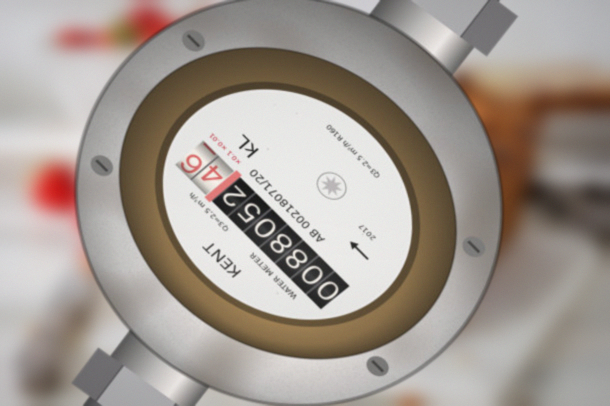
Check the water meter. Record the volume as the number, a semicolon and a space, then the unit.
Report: 88052.46; kL
